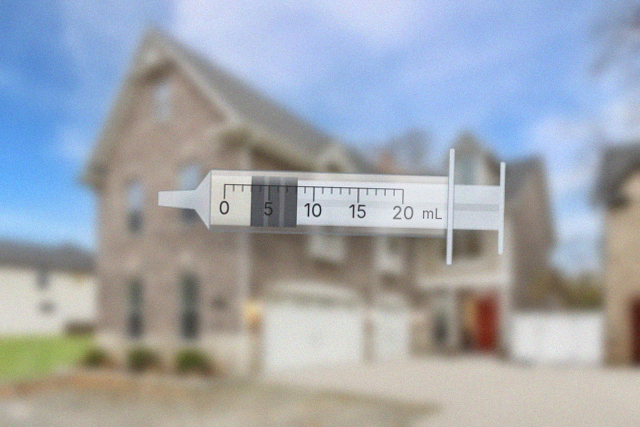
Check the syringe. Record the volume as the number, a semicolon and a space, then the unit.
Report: 3; mL
